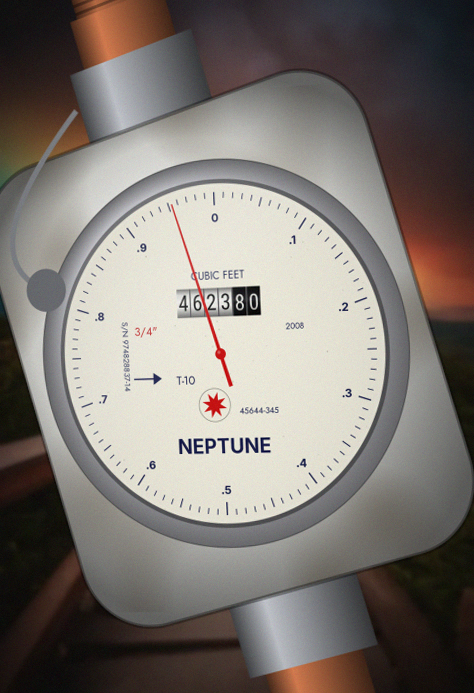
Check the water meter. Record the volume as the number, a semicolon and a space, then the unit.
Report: 462379.95; ft³
